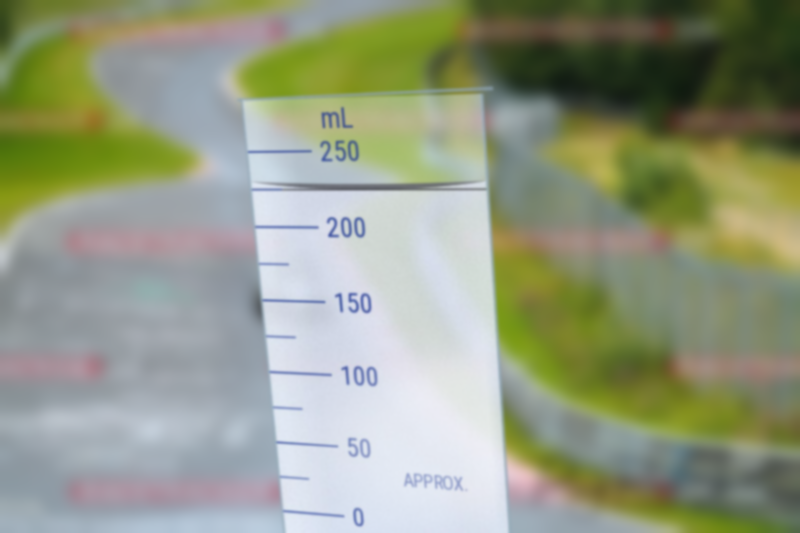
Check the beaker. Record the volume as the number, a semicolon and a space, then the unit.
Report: 225; mL
